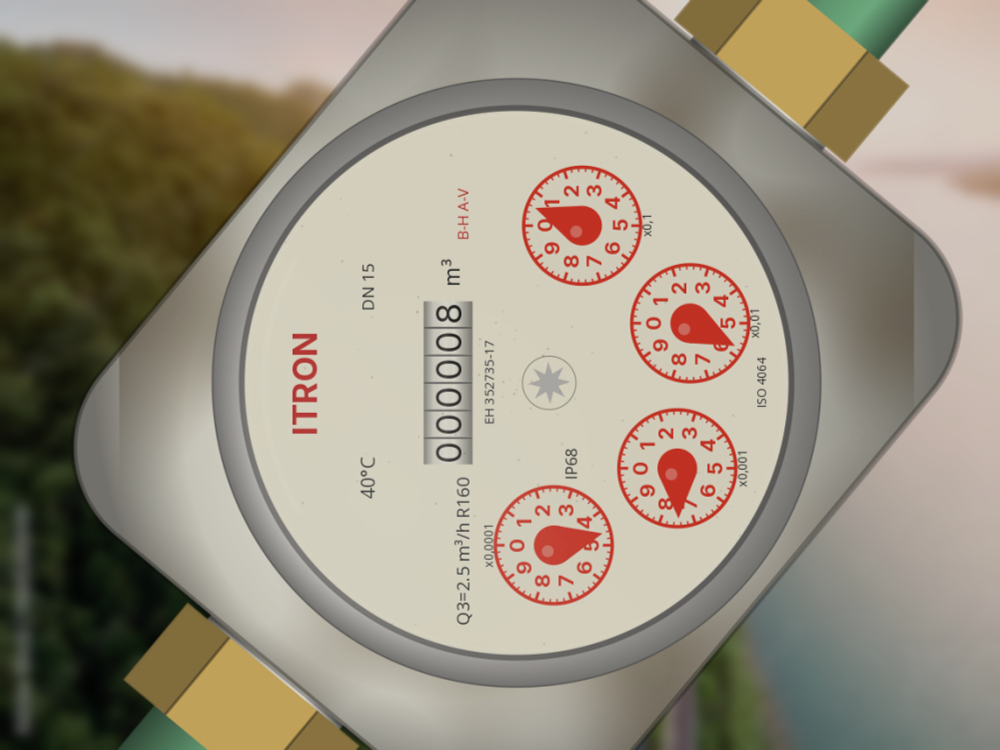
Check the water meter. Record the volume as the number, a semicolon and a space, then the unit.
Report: 8.0574; m³
